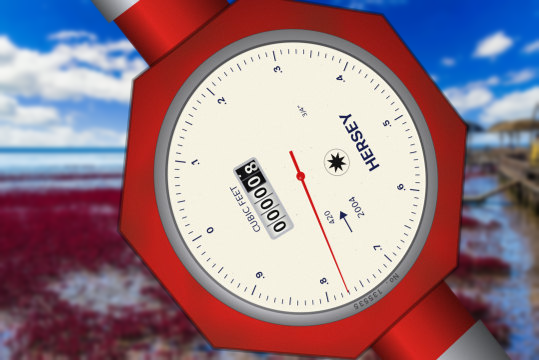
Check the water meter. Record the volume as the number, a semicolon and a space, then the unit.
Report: 7.77; ft³
